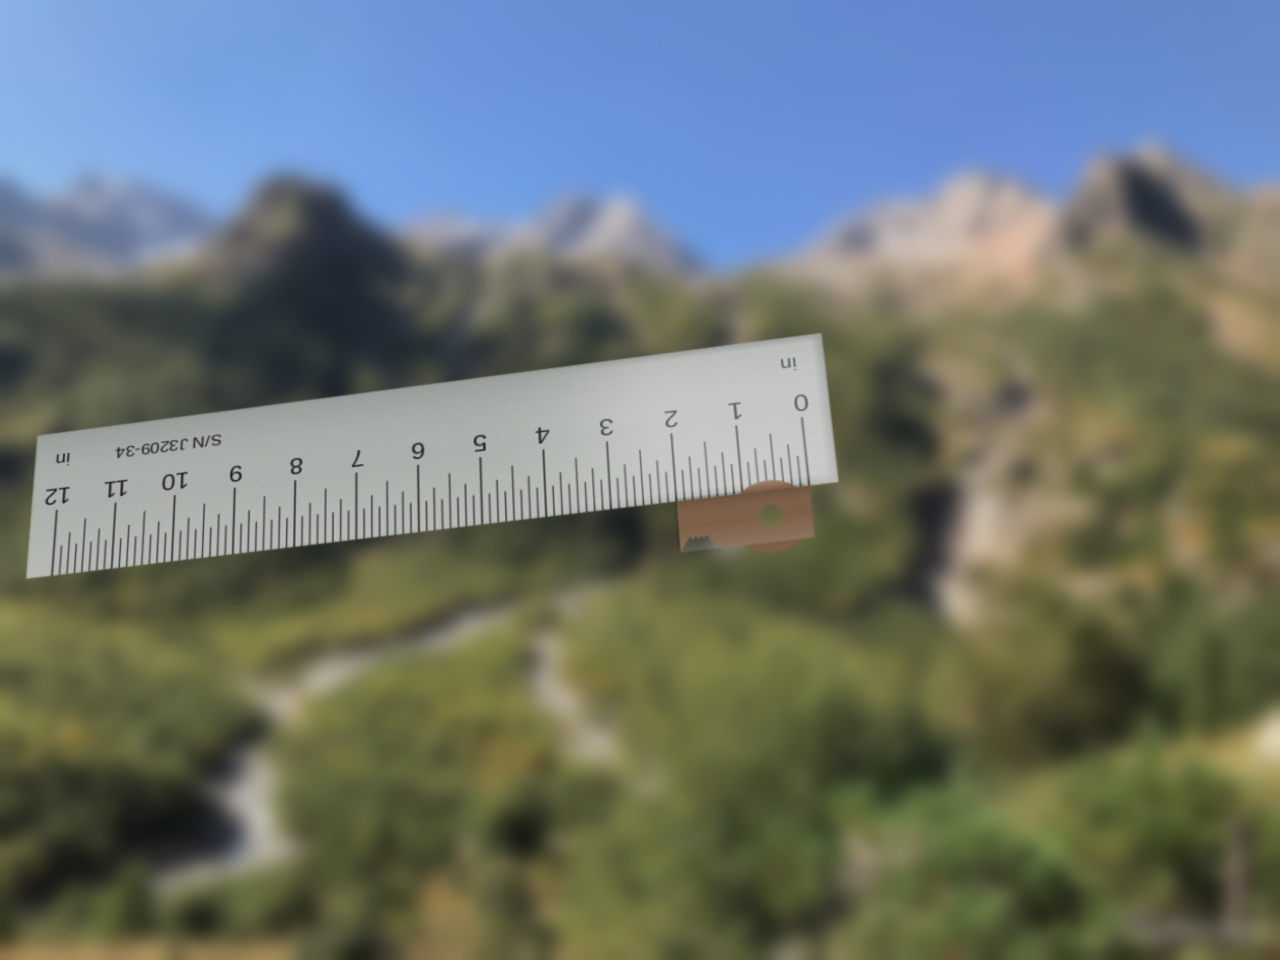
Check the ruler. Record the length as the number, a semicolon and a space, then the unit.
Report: 2; in
